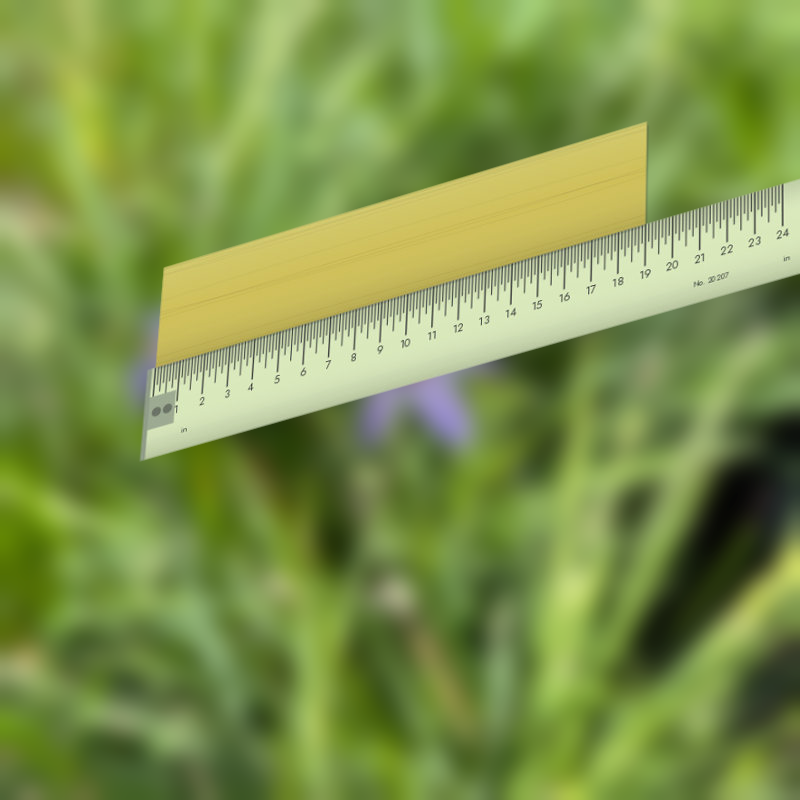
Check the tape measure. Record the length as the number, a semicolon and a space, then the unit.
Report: 19; in
